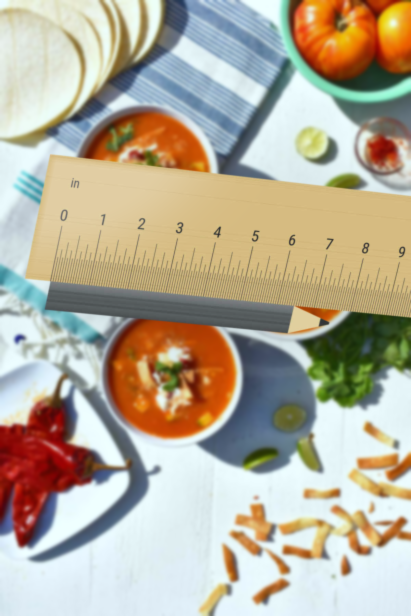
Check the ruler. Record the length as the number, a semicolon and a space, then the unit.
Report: 7.5; in
